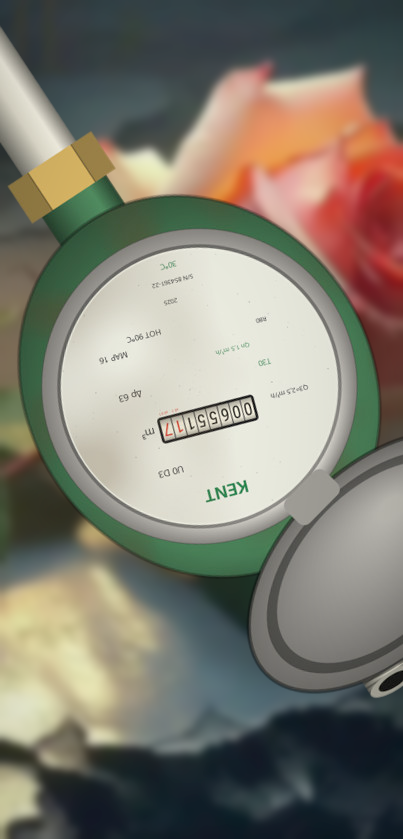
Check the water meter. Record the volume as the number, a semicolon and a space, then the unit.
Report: 6551.17; m³
